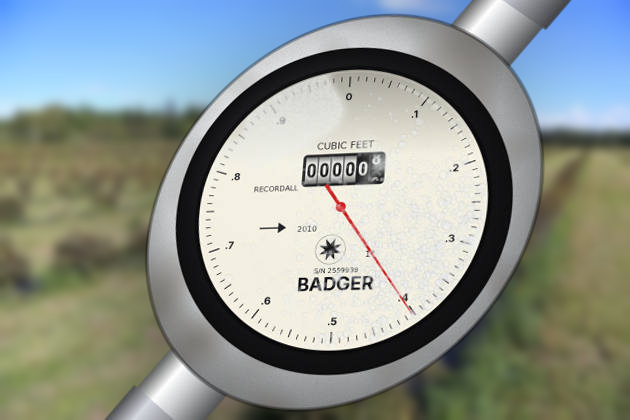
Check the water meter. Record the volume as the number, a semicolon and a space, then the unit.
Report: 8.40; ft³
